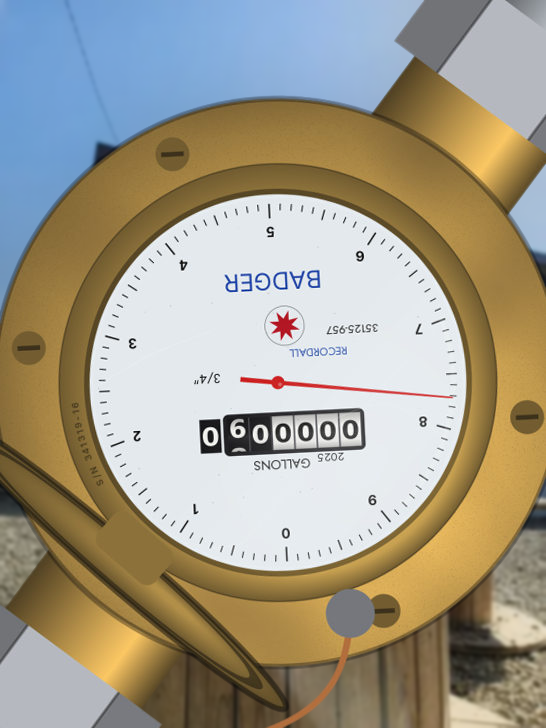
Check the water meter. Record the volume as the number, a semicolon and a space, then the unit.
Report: 87.7; gal
